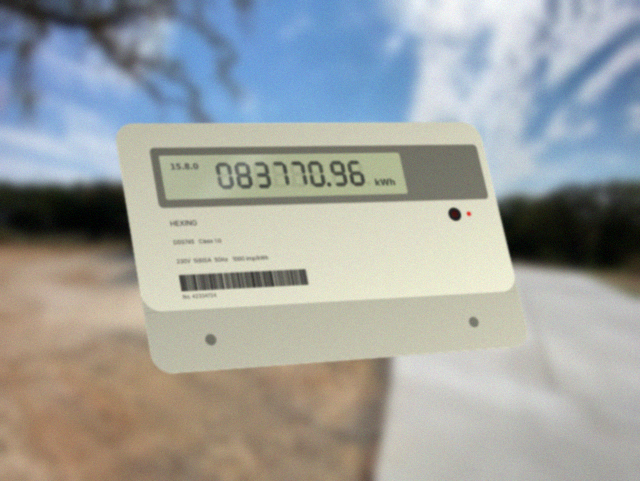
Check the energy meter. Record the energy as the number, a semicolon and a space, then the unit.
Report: 83770.96; kWh
